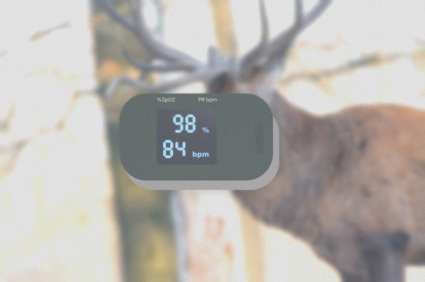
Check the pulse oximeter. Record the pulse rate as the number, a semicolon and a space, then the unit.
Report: 84; bpm
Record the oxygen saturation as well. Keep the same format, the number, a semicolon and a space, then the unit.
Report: 98; %
